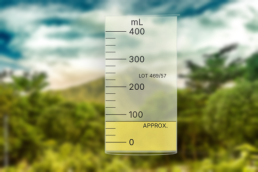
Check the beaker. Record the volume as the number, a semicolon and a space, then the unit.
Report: 75; mL
